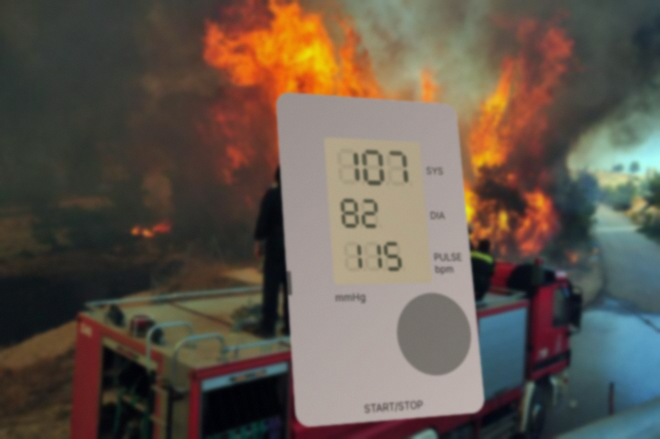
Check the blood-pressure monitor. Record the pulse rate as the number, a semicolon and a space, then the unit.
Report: 115; bpm
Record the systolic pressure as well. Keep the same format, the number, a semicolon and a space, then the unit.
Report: 107; mmHg
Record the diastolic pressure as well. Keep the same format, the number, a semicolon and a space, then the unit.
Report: 82; mmHg
